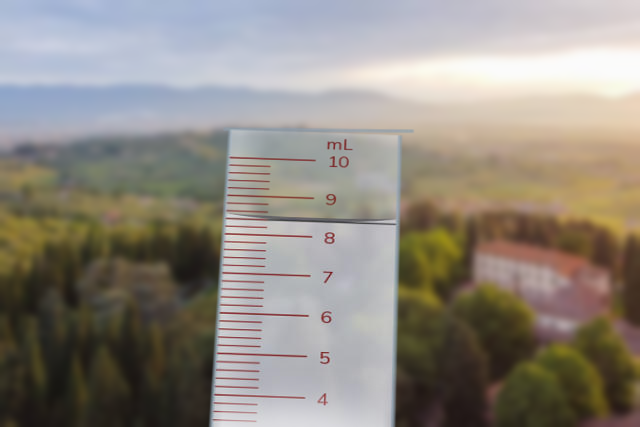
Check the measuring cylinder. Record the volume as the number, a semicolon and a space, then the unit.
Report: 8.4; mL
